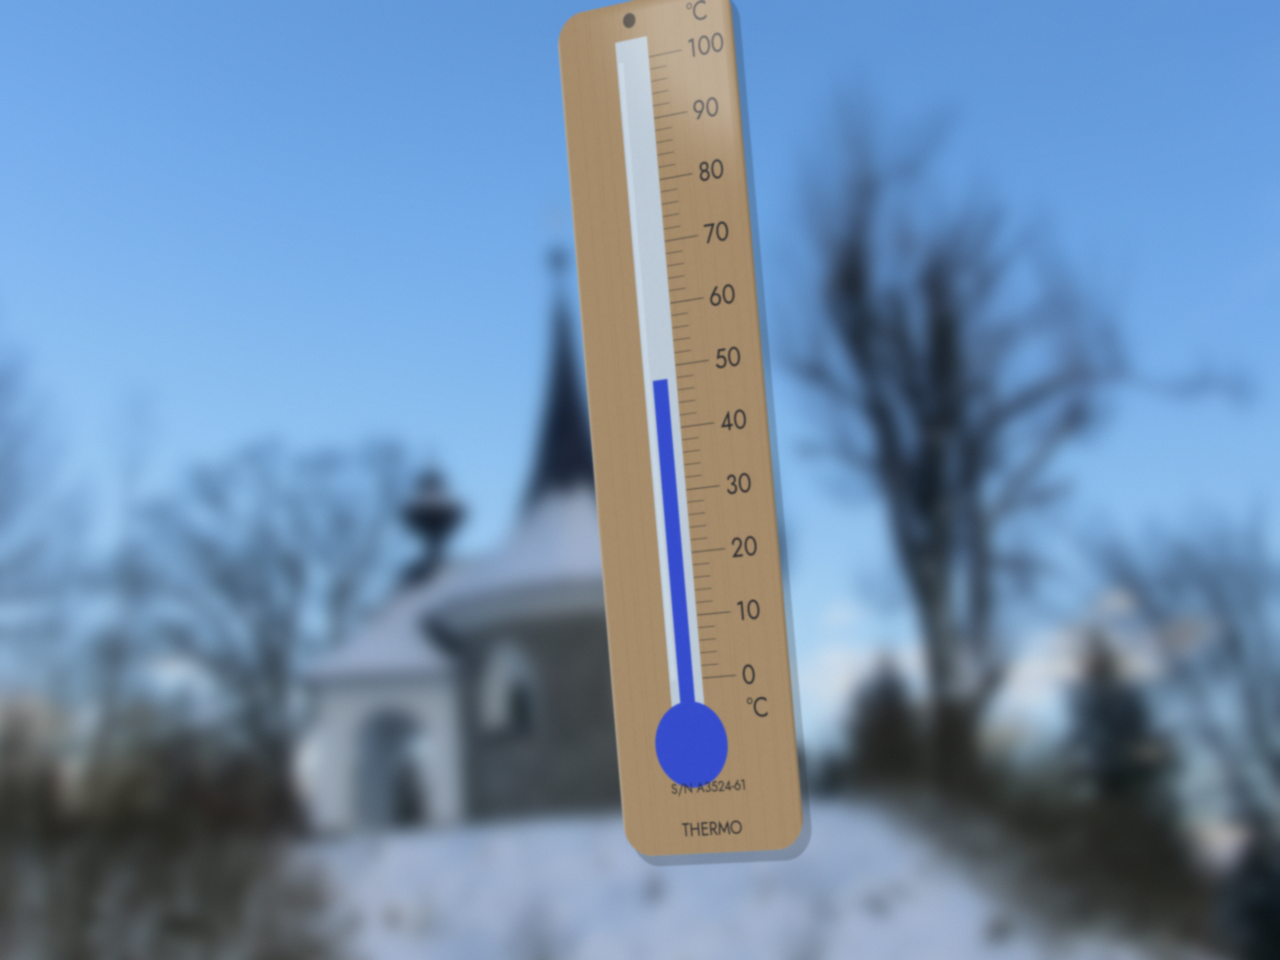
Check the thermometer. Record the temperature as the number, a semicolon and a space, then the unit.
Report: 48; °C
